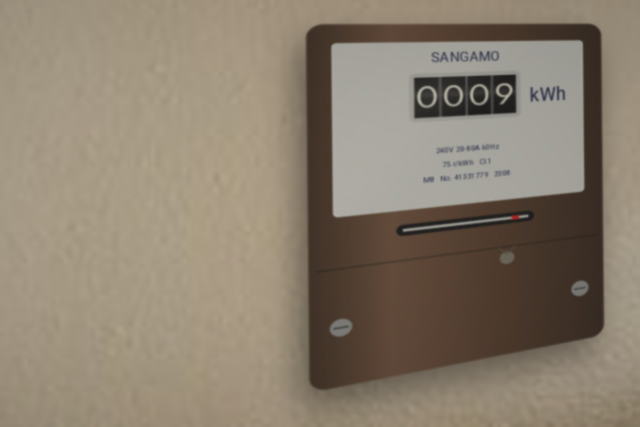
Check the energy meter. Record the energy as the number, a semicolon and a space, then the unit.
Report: 9; kWh
